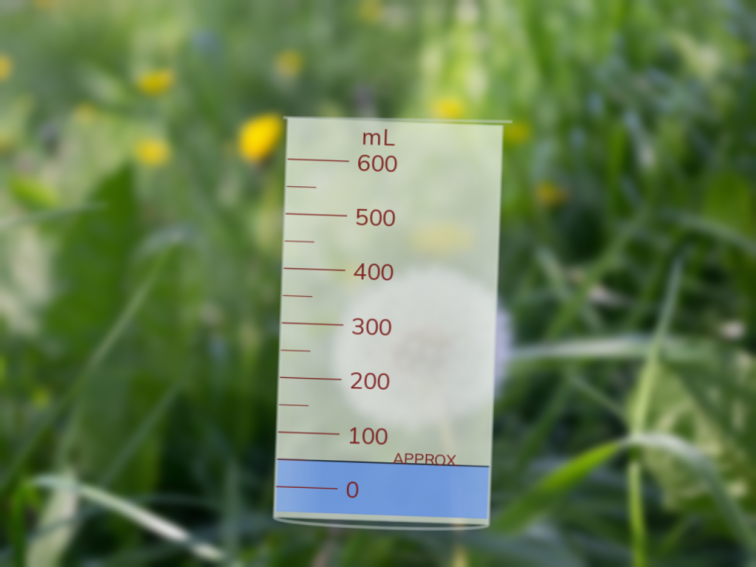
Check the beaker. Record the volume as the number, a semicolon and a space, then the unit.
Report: 50; mL
